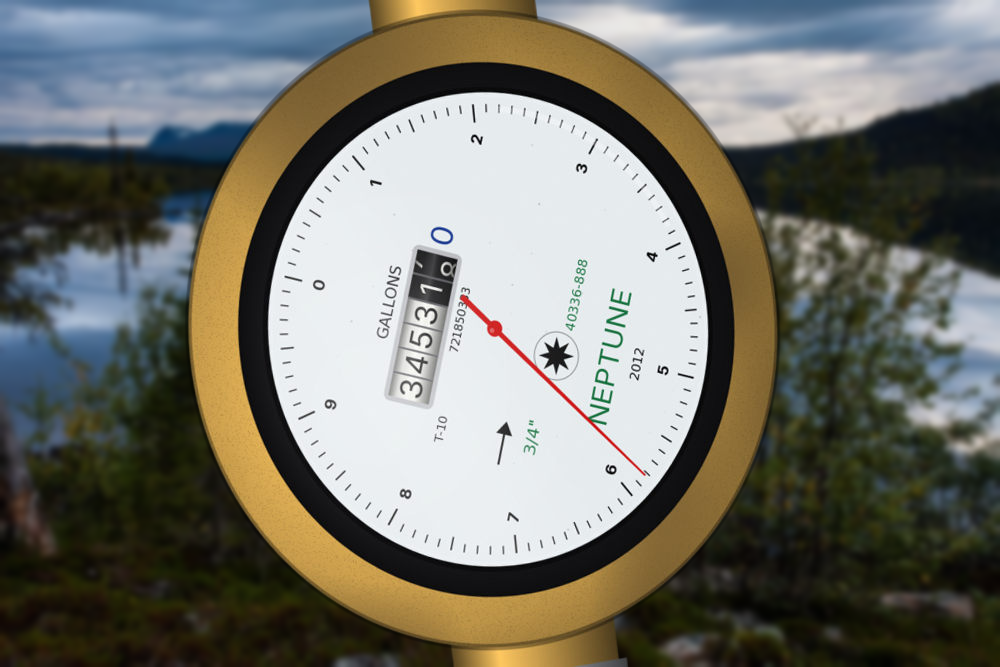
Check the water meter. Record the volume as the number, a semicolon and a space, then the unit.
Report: 3453175.8; gal
